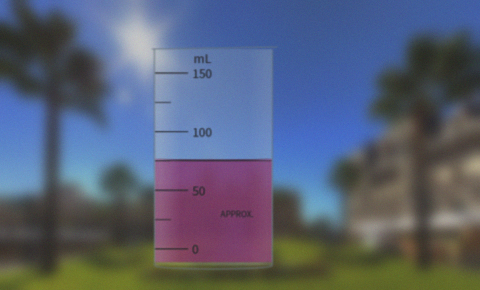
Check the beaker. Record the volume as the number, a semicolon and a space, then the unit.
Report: 75; mL
